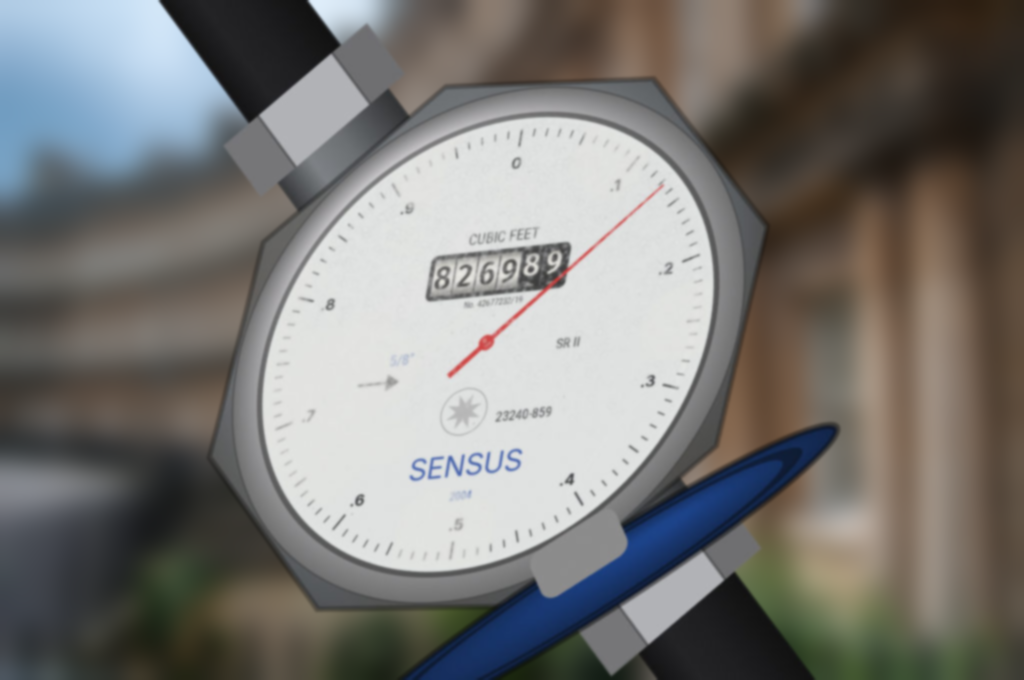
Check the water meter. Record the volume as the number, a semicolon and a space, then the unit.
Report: 826989.13; ft³
